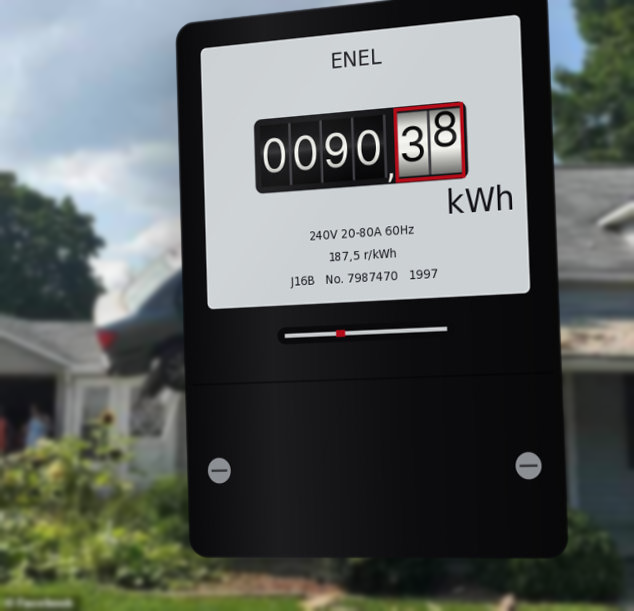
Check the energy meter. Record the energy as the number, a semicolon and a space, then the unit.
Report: 90.38; kWh
